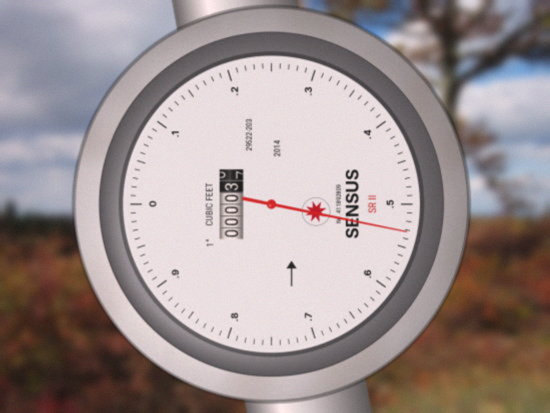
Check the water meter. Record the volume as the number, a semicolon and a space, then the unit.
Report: 36.53; ft³
